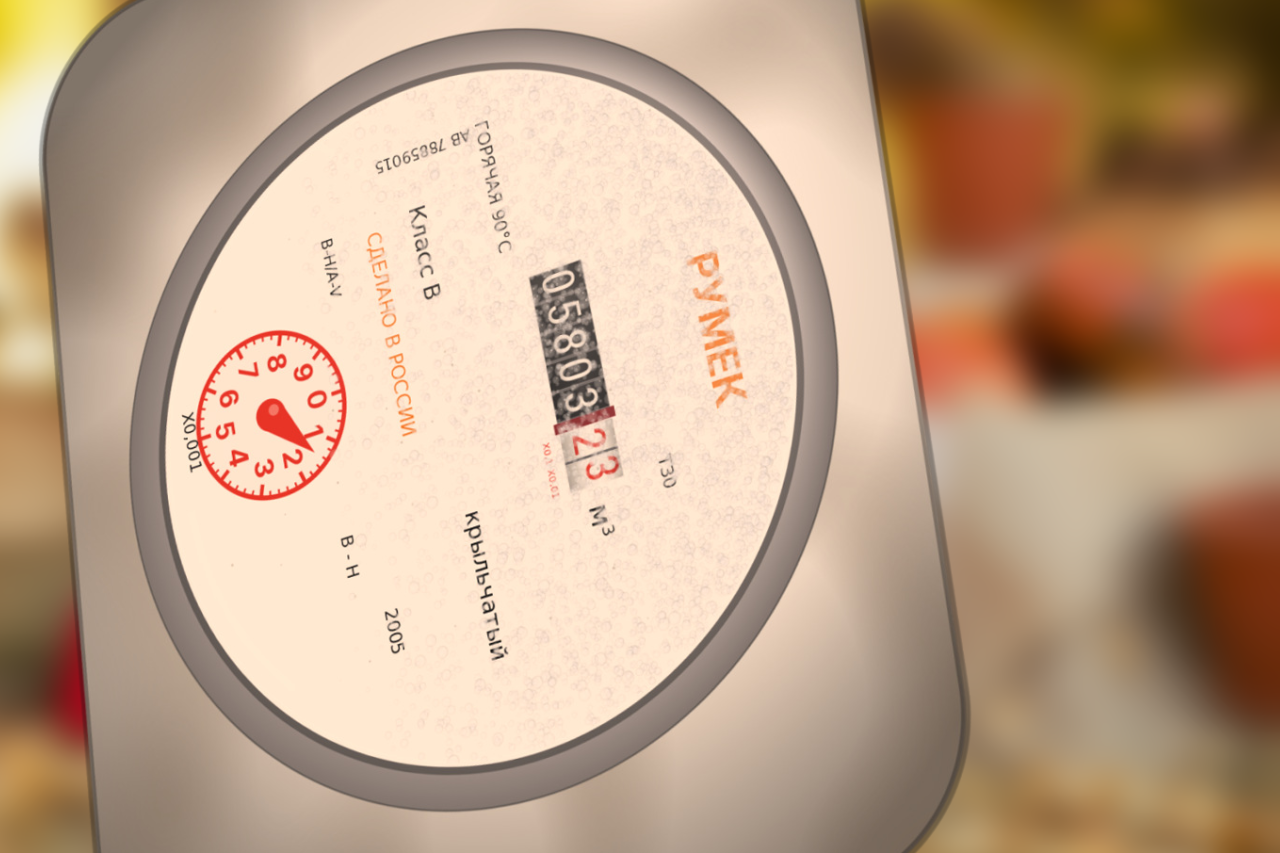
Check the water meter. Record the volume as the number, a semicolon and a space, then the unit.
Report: 5803.231; m³
